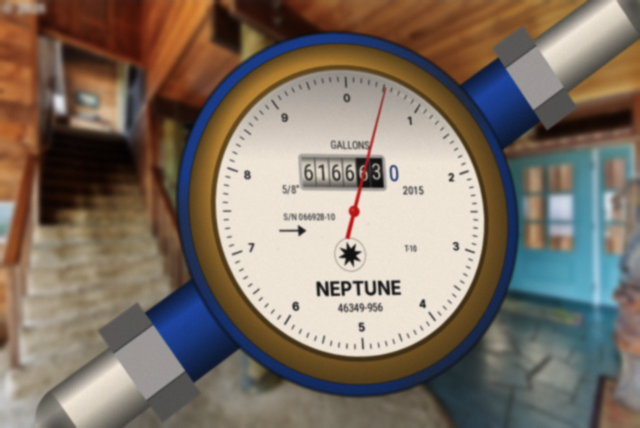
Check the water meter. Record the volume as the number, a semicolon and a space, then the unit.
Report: 6166630.5; gal
